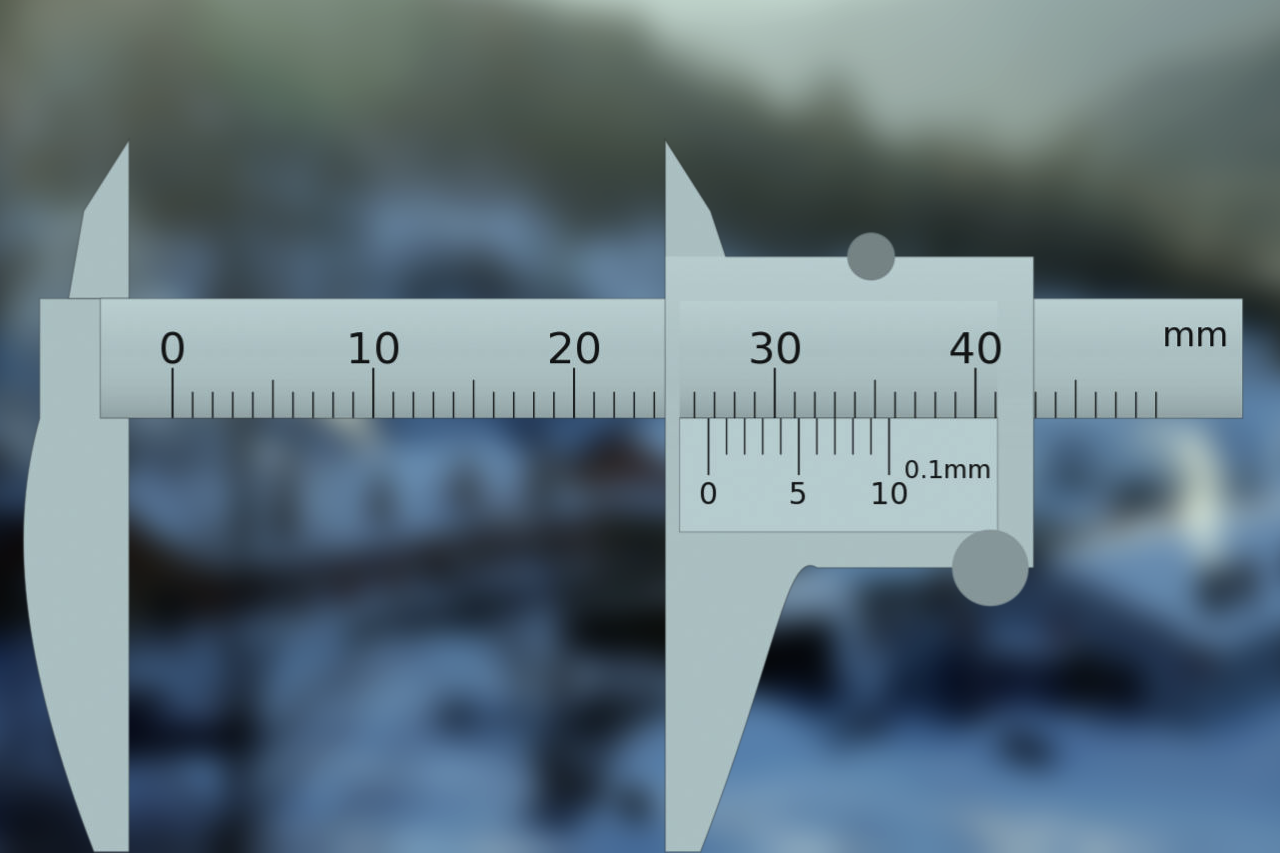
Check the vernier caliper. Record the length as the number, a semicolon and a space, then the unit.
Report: 26.7; mm
